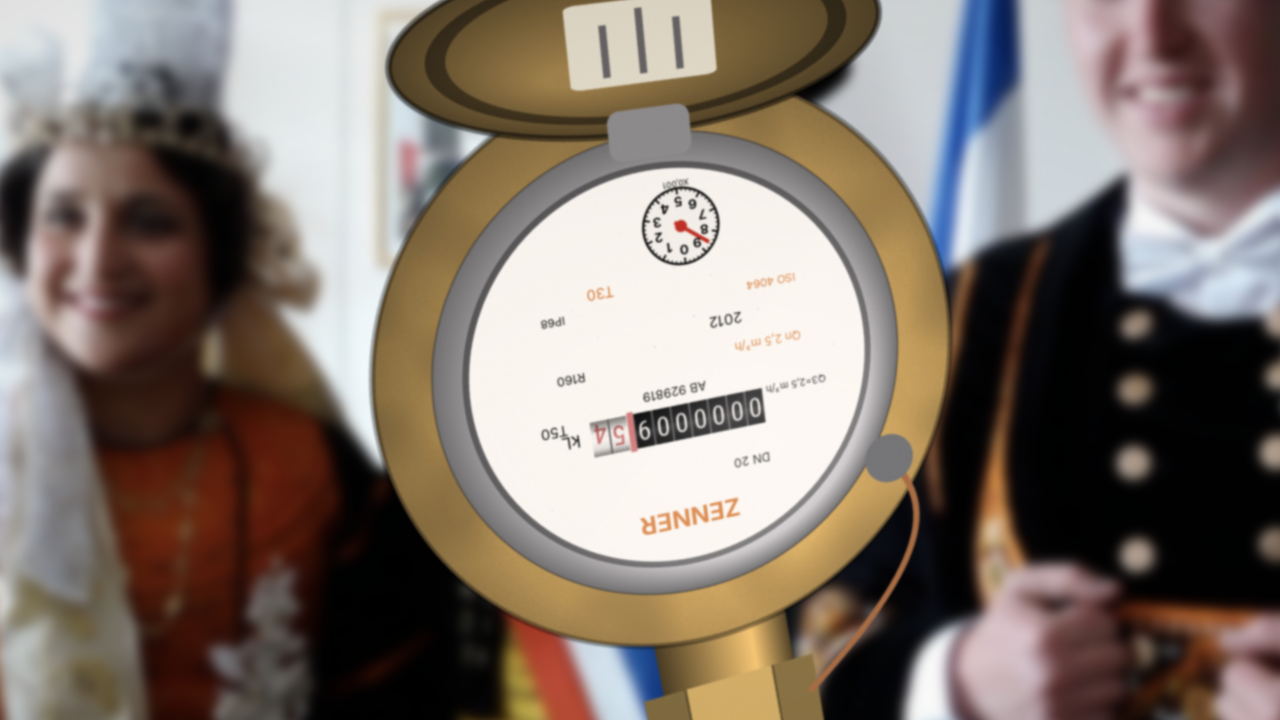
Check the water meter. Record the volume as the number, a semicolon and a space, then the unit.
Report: 9.538; kL
